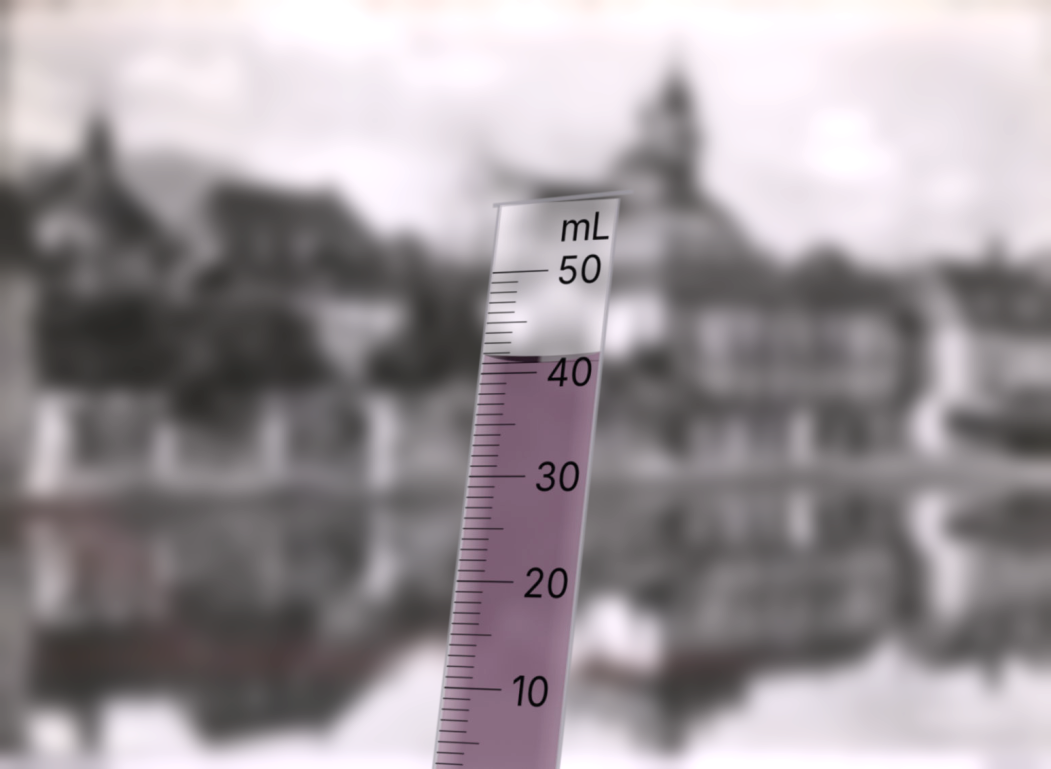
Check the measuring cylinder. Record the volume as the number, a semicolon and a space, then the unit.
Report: 41; mL
